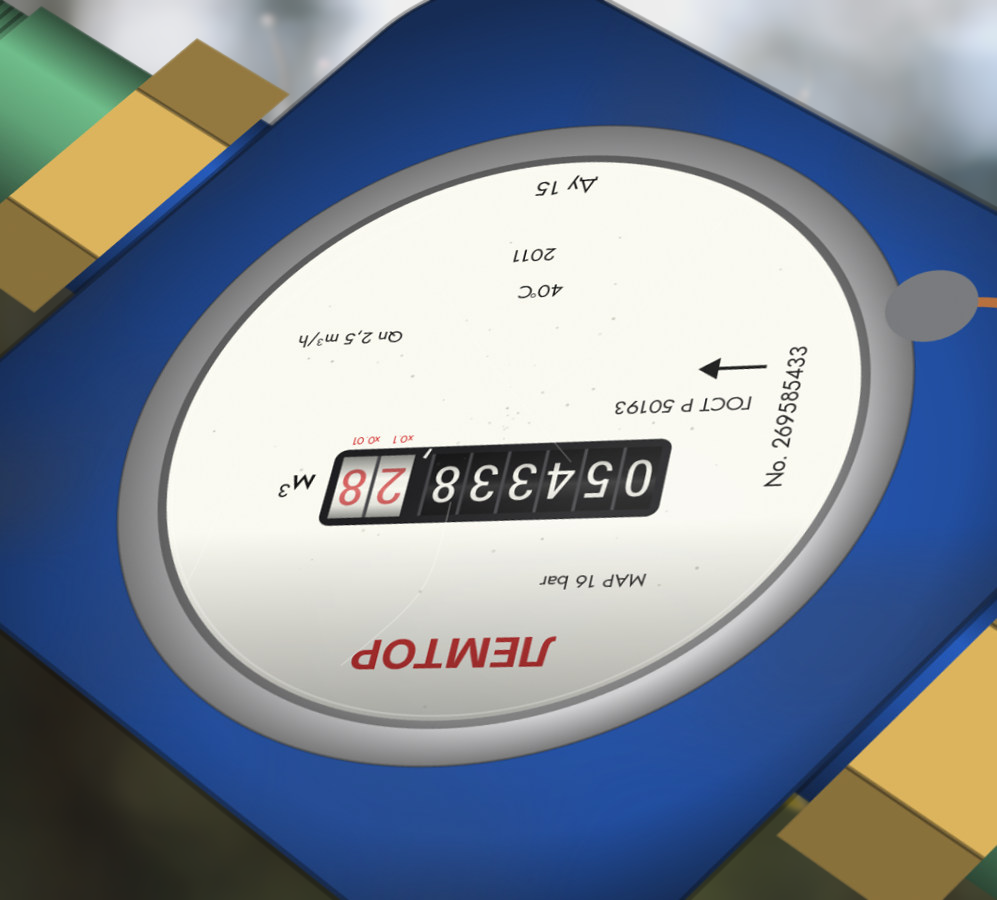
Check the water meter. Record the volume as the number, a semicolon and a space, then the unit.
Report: 54338.28; m³
